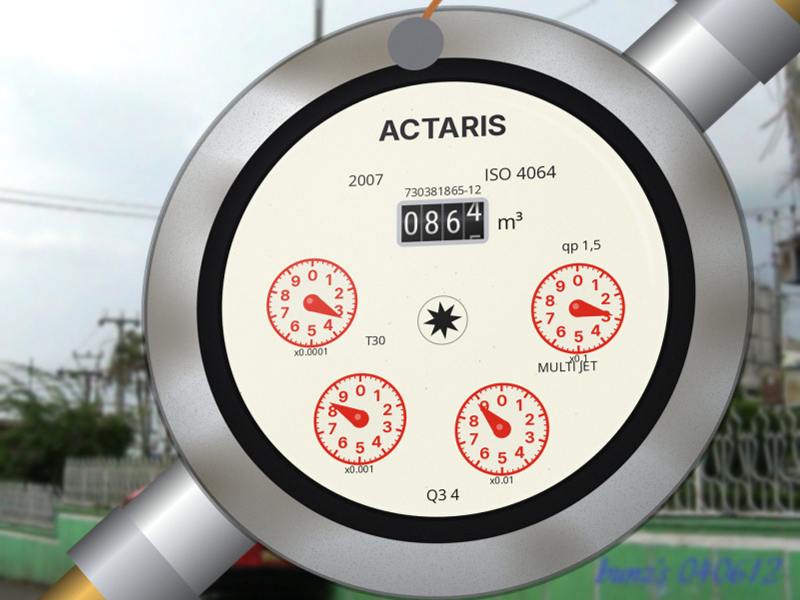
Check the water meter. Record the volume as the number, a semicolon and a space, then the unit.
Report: 864.2883; m³
